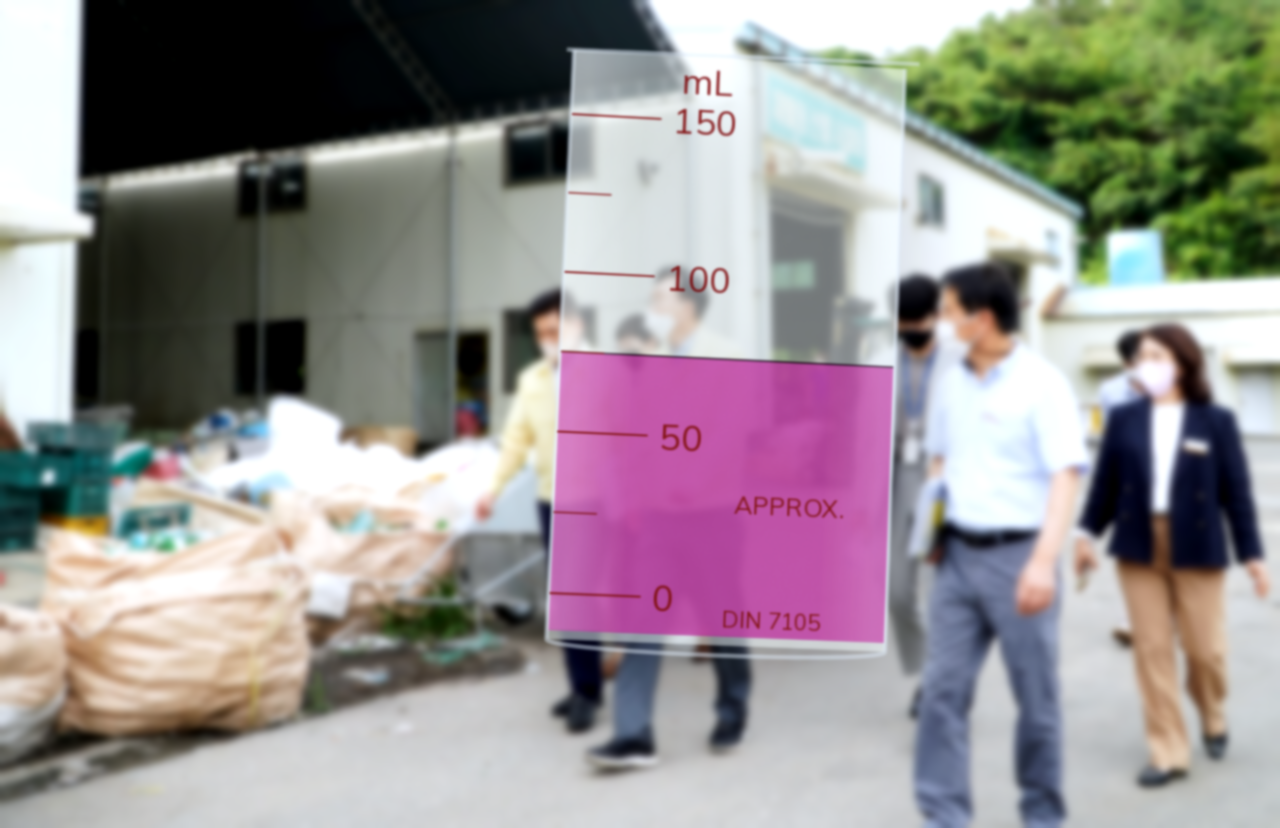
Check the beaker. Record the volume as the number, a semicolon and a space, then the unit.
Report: 75; mL
